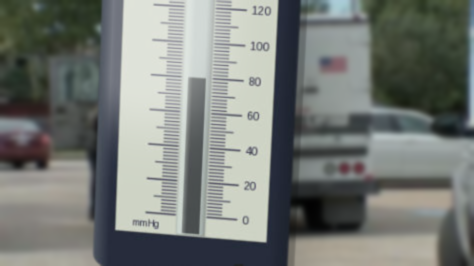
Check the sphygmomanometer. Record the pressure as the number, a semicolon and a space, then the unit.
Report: 80; mmHg
